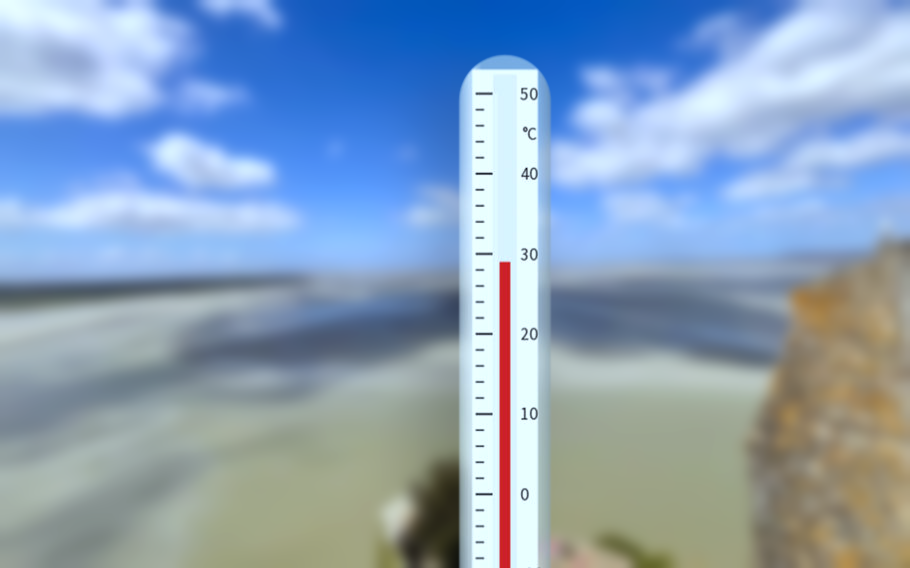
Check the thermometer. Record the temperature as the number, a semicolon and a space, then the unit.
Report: 29; °C
